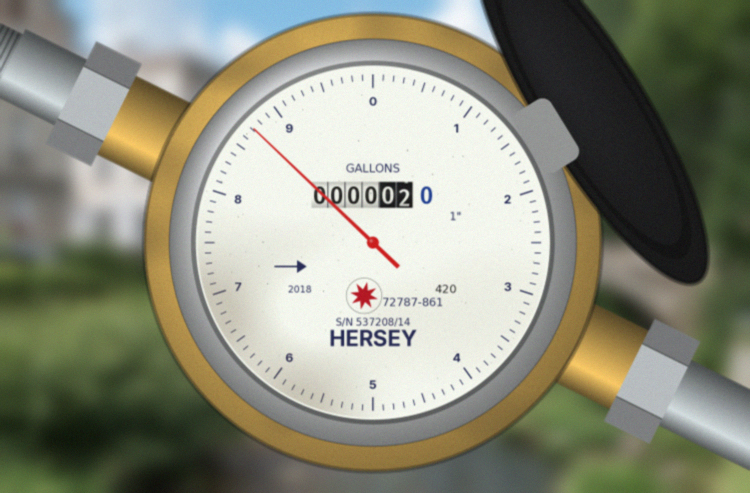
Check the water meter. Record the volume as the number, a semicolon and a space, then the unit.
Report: 18.7; gal
